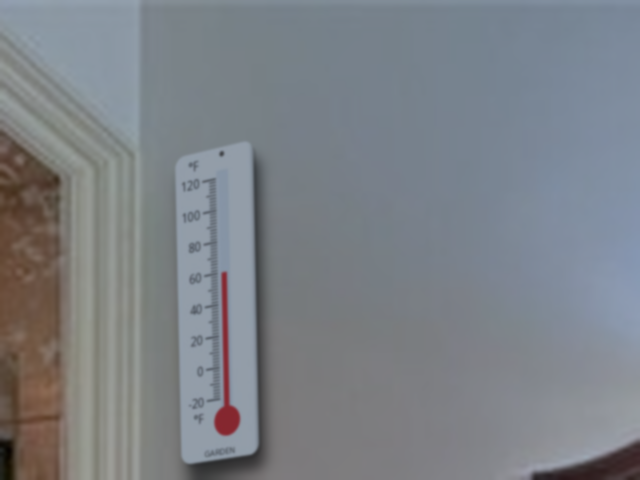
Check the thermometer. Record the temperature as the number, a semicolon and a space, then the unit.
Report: 60; °F
